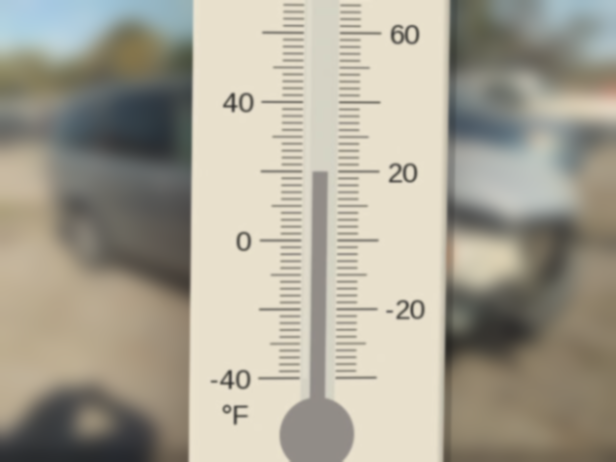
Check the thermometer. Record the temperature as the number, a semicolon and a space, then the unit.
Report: 20; °F
